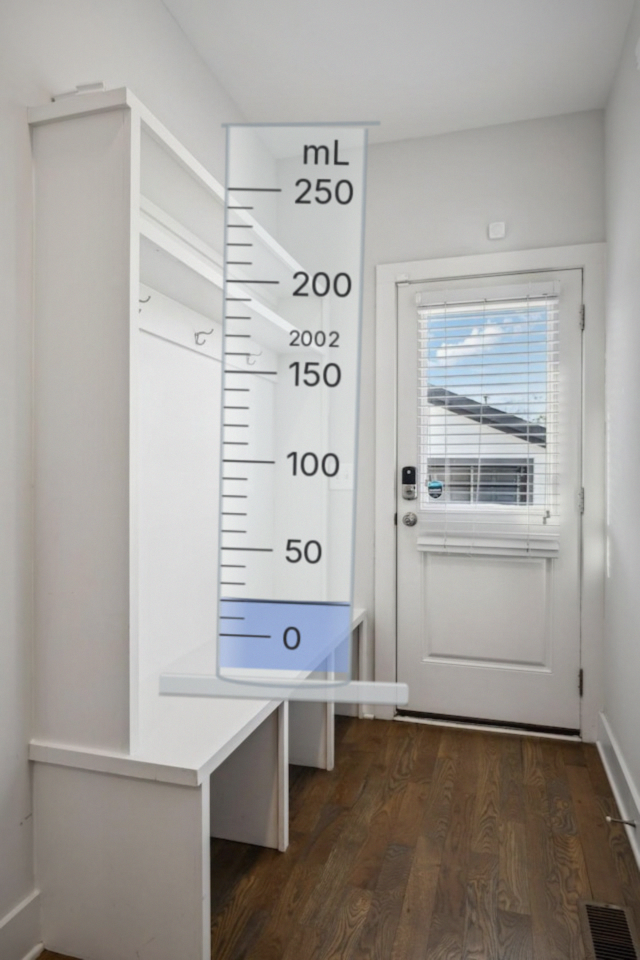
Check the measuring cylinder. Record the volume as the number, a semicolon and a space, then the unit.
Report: 20; mL
